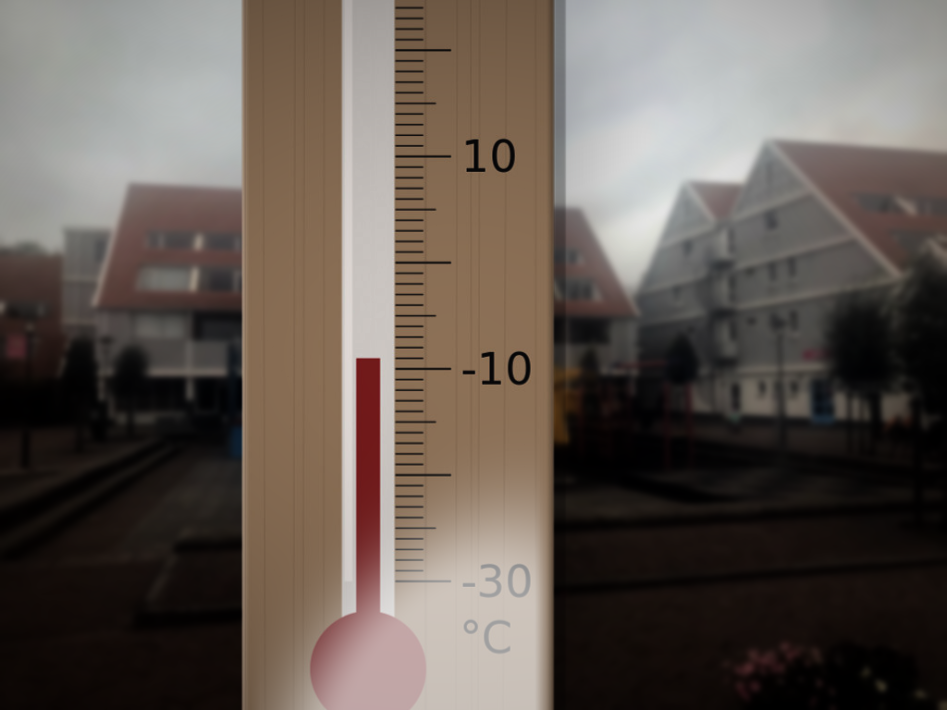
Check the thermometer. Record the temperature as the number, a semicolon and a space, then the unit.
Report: -9; °C
